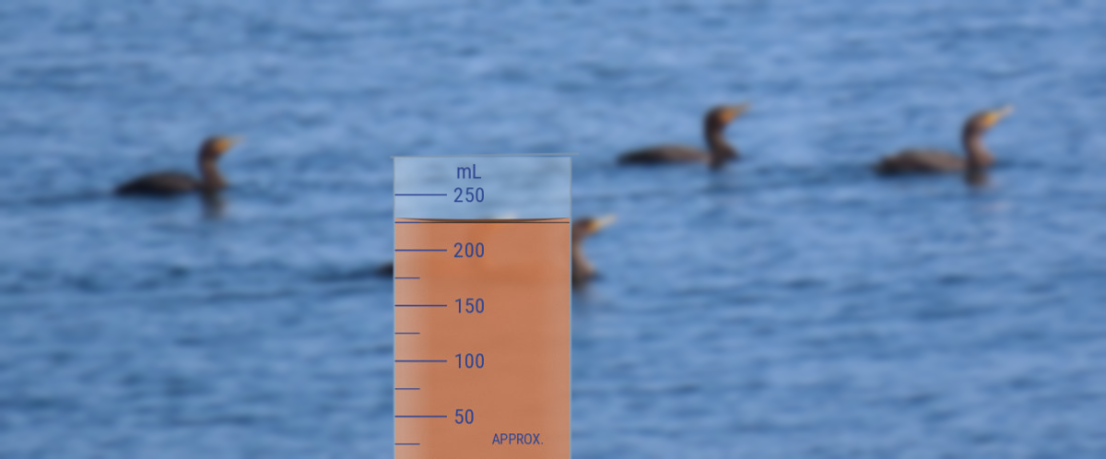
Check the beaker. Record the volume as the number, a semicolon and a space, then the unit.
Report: 225; mL
